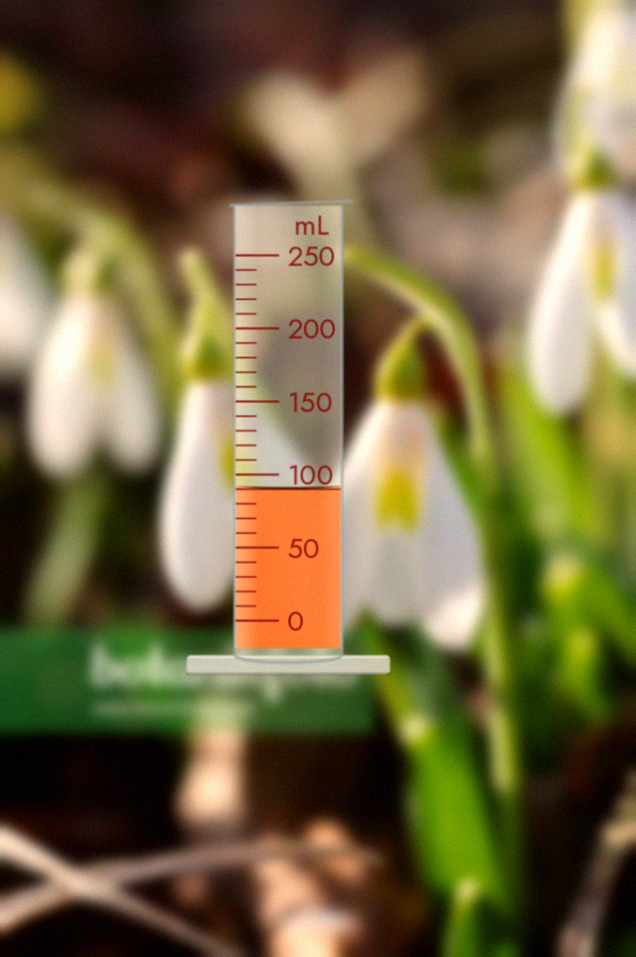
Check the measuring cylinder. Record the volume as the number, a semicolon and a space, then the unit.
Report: 90; mL
